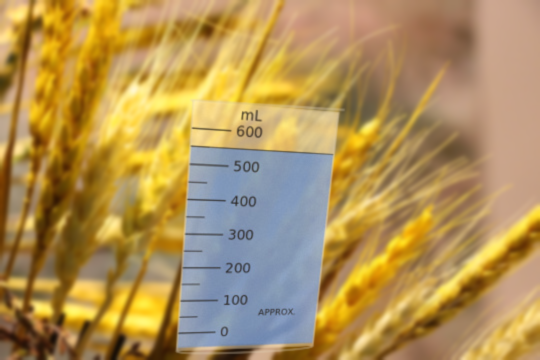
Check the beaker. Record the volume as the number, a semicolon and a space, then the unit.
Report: 550; mL
